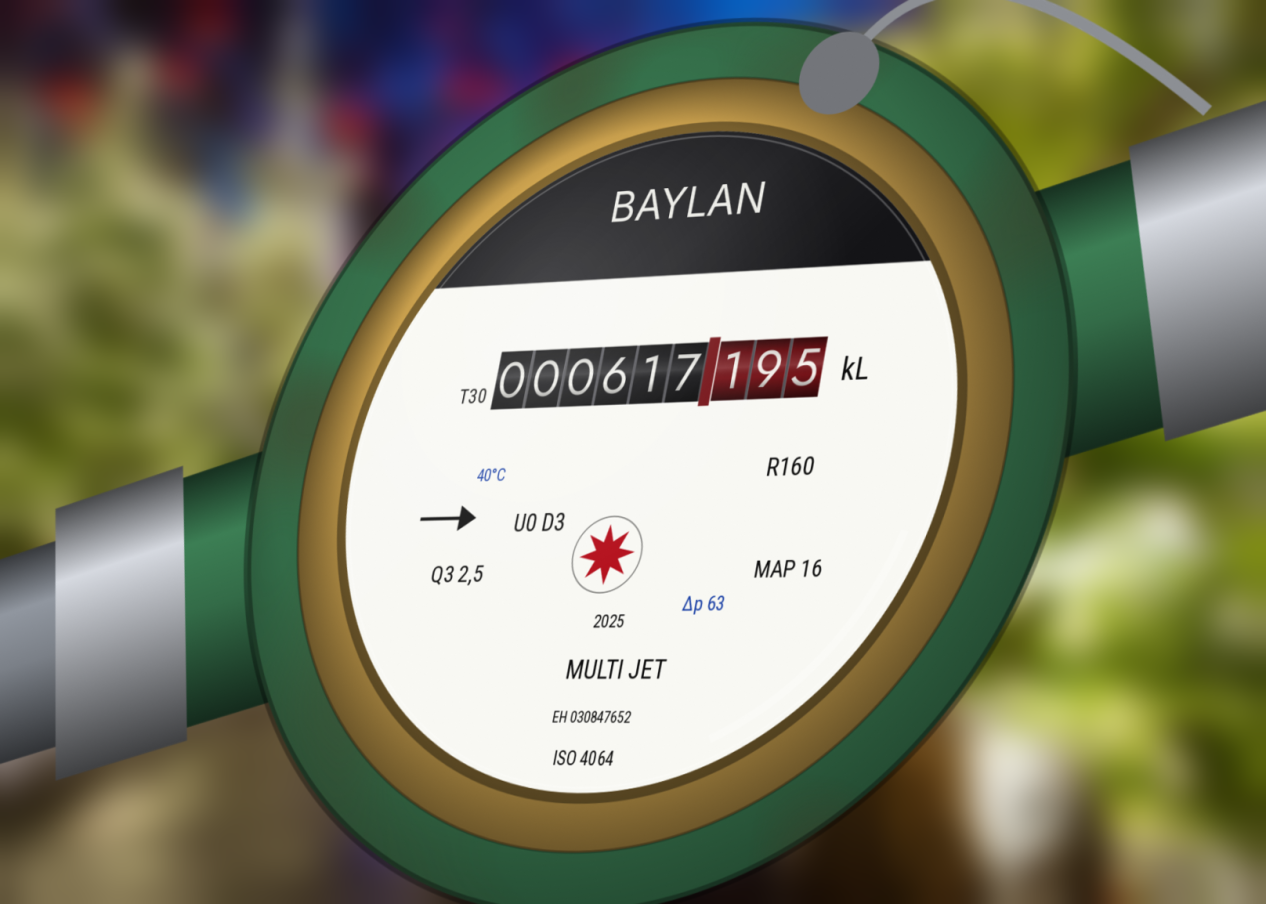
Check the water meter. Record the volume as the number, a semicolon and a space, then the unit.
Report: 617.195; kL
